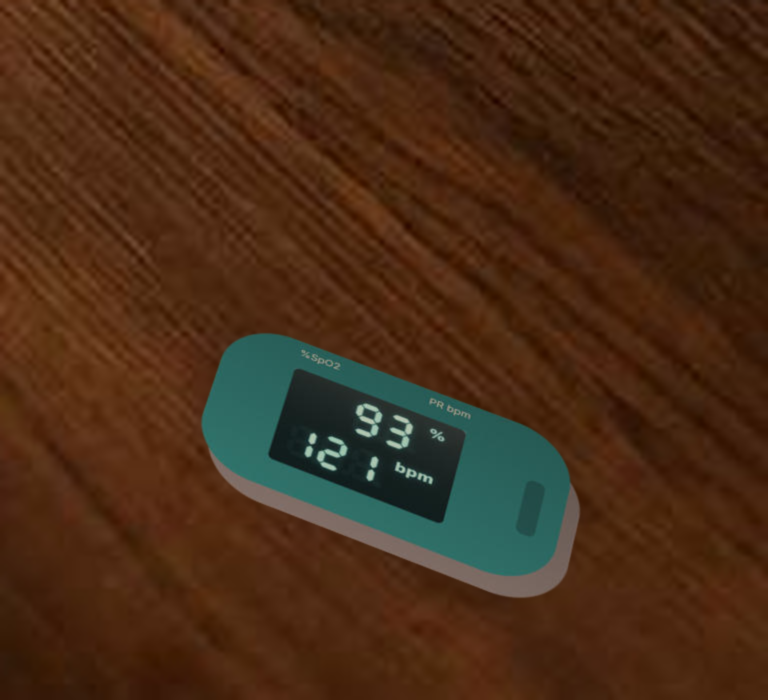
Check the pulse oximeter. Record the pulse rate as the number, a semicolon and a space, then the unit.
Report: 121; bpm
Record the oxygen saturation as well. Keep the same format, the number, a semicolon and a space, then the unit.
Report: 93; %
